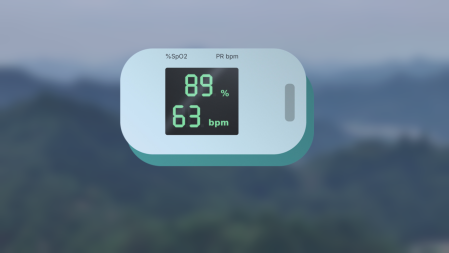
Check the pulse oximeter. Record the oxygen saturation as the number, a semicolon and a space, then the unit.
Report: 89; %
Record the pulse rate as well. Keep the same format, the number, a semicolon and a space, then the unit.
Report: 63; bpm
